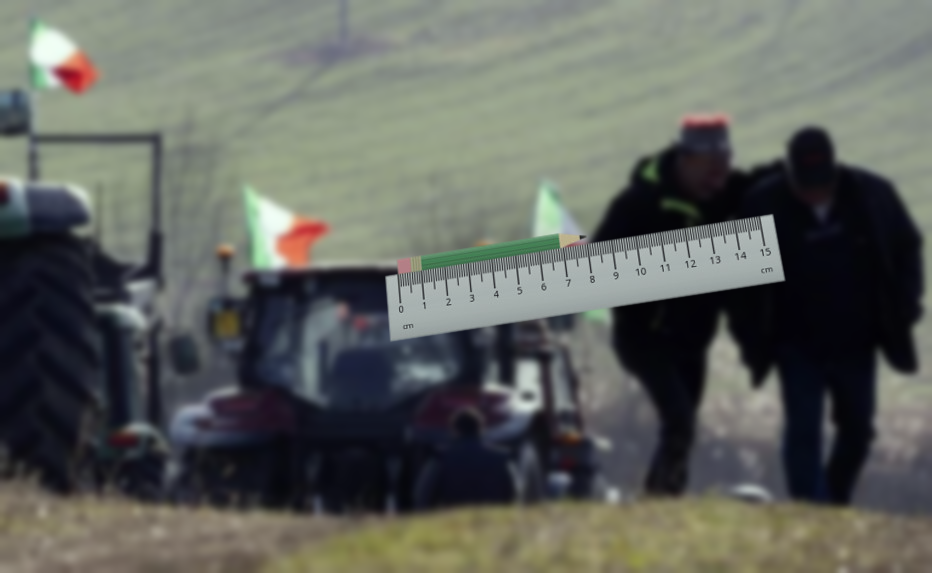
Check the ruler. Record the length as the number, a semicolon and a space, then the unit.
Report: 8; cm
